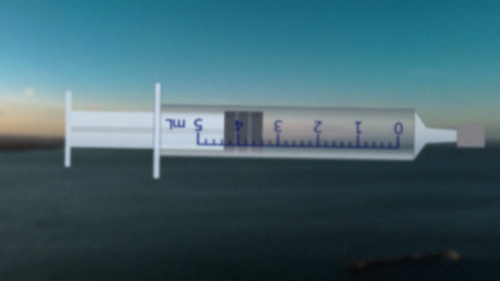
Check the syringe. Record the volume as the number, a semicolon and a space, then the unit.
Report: 3.4; mL
